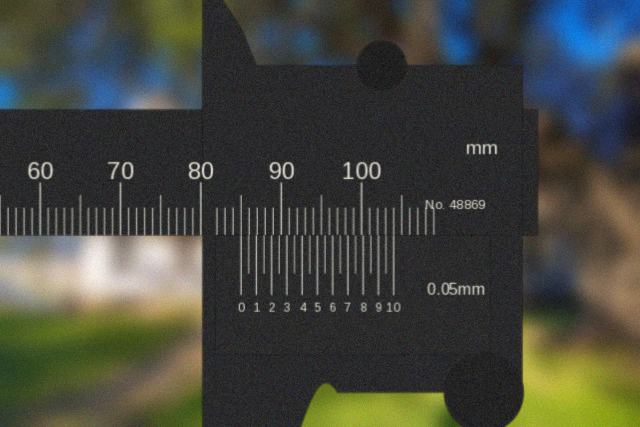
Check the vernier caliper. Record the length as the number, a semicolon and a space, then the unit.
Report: 85.0; mm
